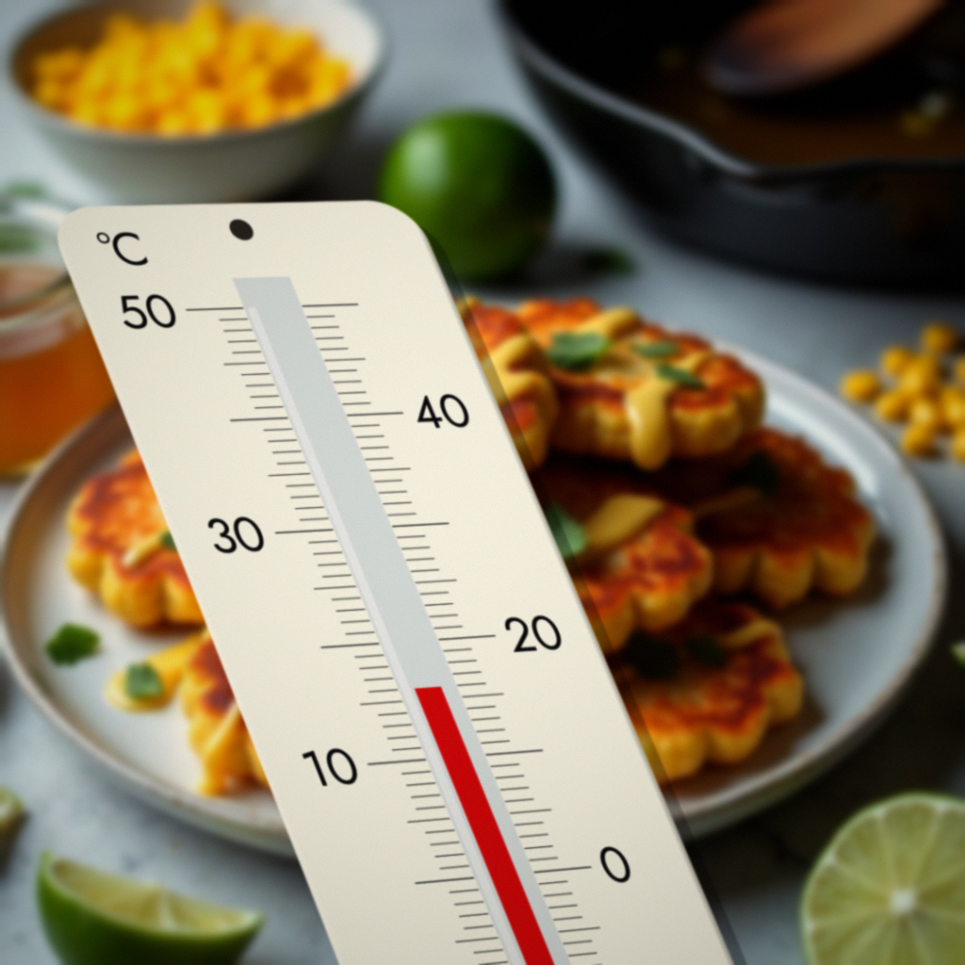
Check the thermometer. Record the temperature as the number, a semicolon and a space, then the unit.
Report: 16; °C
